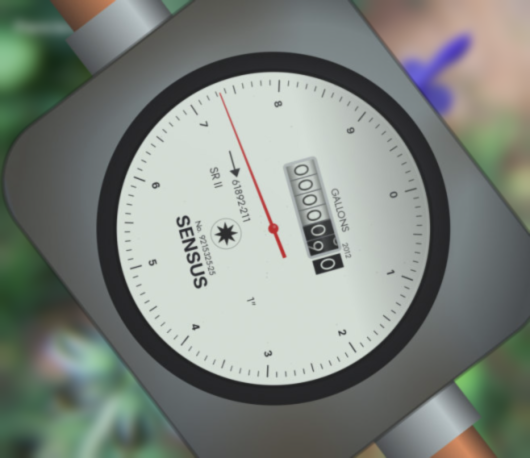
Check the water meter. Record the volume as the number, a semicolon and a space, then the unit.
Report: 87.3; gal
